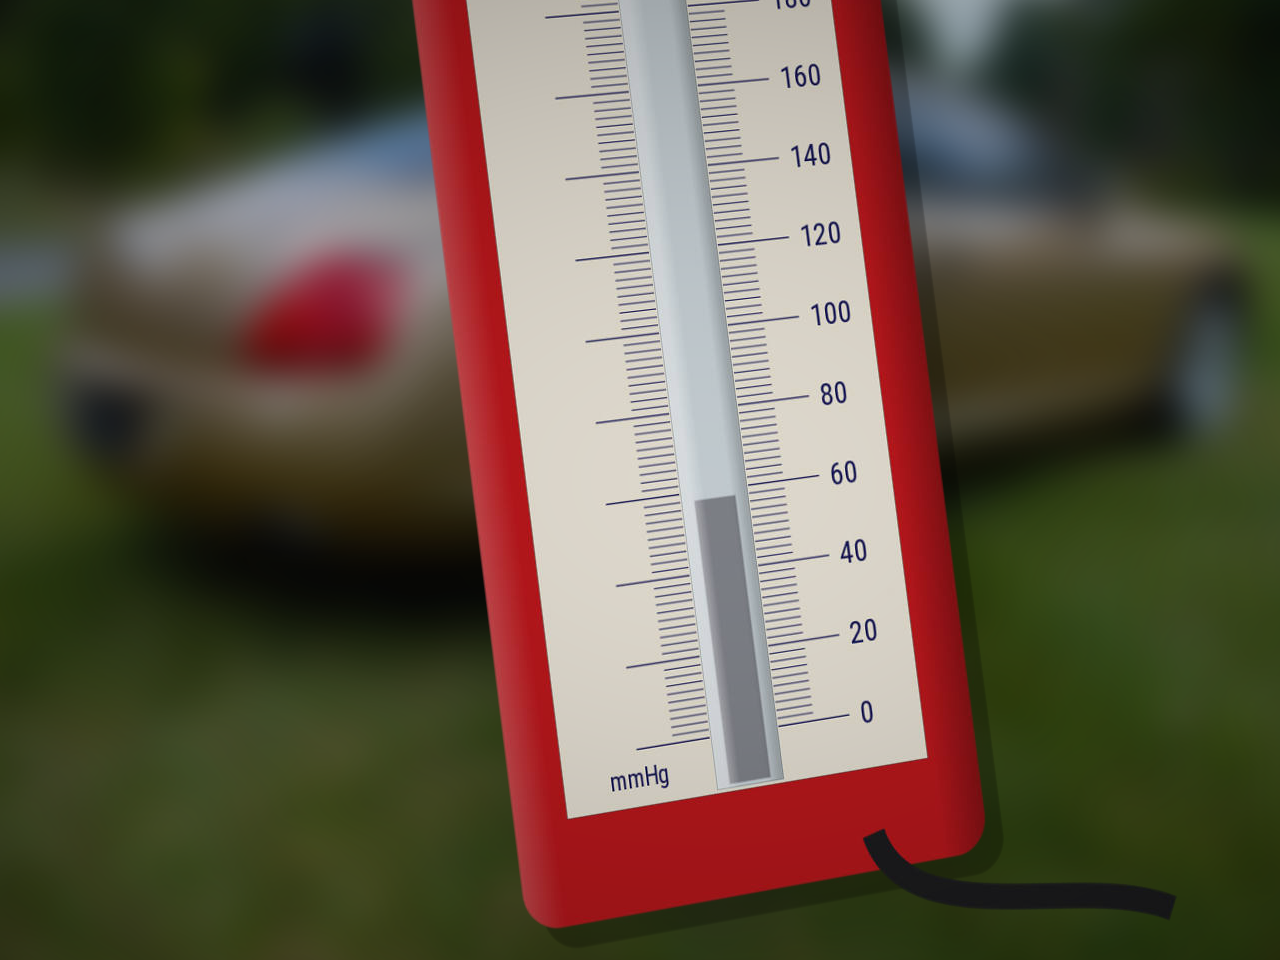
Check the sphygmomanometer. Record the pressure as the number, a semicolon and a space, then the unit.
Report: 58; mmHg
